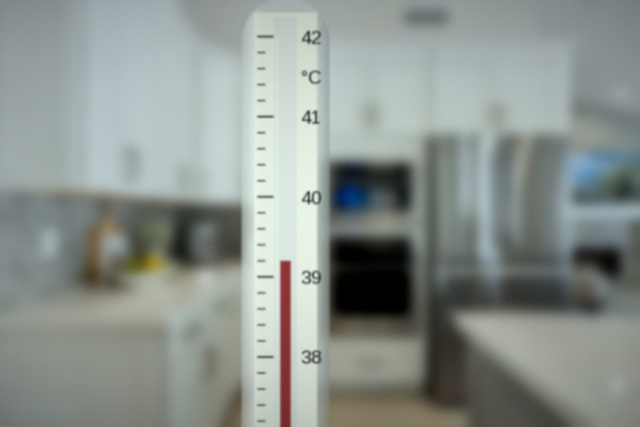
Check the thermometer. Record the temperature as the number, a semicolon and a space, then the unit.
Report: 39.2; °C
